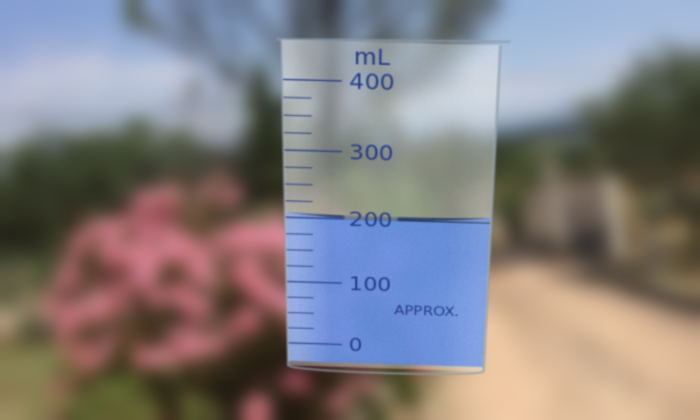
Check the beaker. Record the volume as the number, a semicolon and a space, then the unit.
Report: 200; mL
